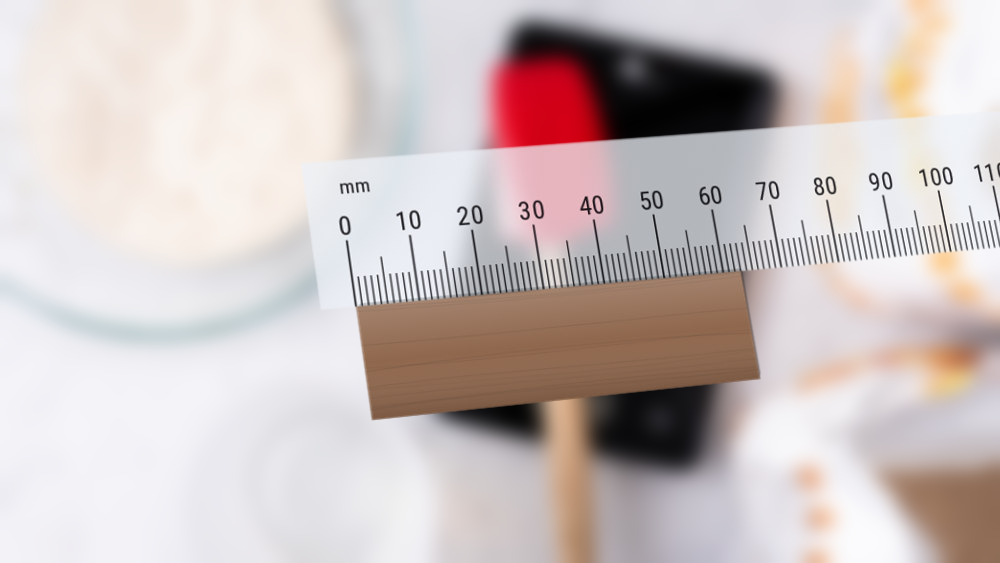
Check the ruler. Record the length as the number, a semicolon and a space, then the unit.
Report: 63; mm
